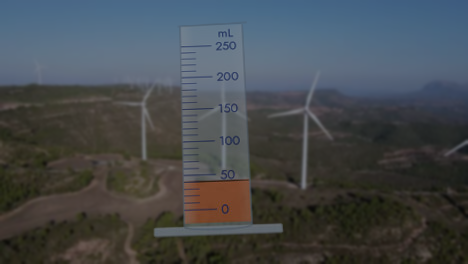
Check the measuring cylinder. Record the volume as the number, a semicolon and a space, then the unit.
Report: 40; mL
